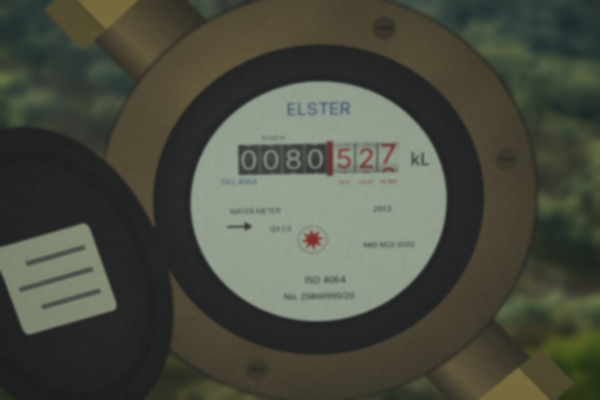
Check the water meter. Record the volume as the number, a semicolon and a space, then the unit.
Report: 80.527; kL
